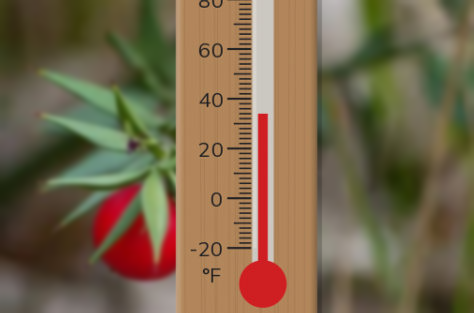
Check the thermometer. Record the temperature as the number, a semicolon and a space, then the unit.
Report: 34; °F
